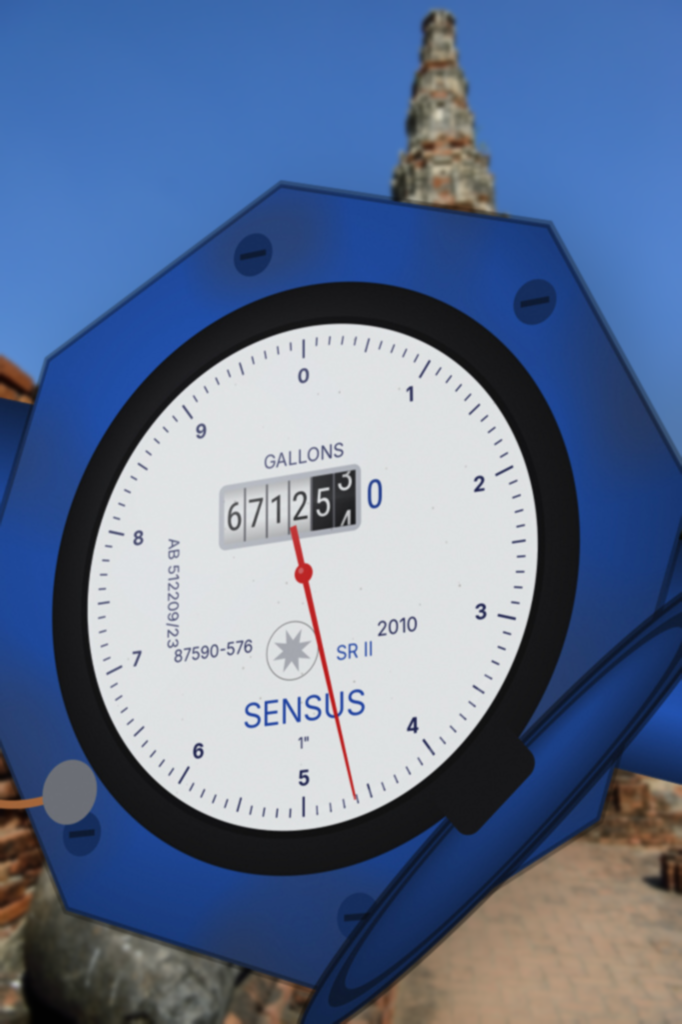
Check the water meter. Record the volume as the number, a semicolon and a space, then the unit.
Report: 6712534.6; gal
